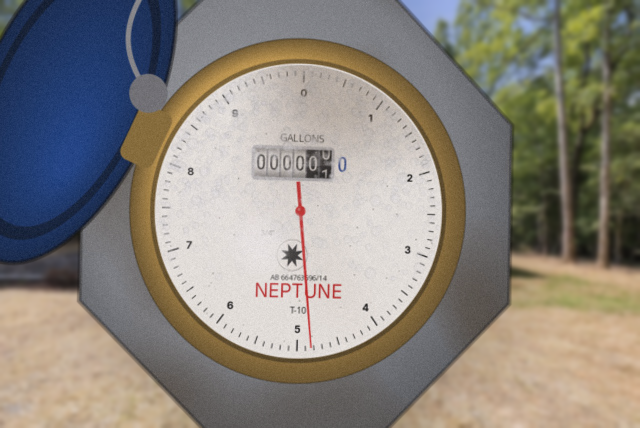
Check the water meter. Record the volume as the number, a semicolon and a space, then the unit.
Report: 4.8; gal
